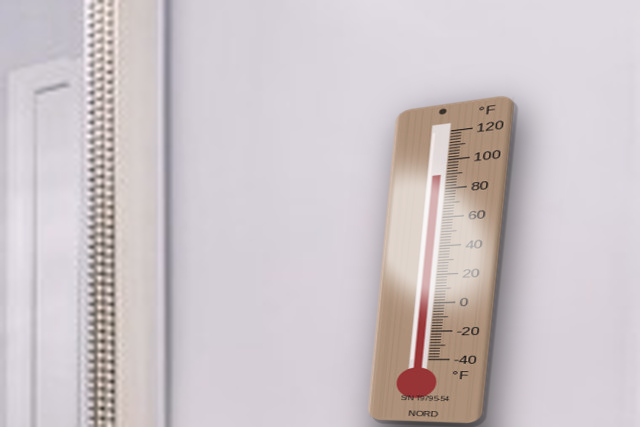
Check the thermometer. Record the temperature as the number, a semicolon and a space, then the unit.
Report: 90; °F
